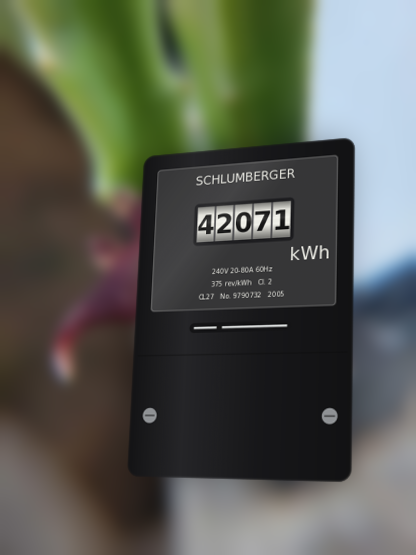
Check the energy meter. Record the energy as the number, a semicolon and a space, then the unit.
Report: 42071; kWh
